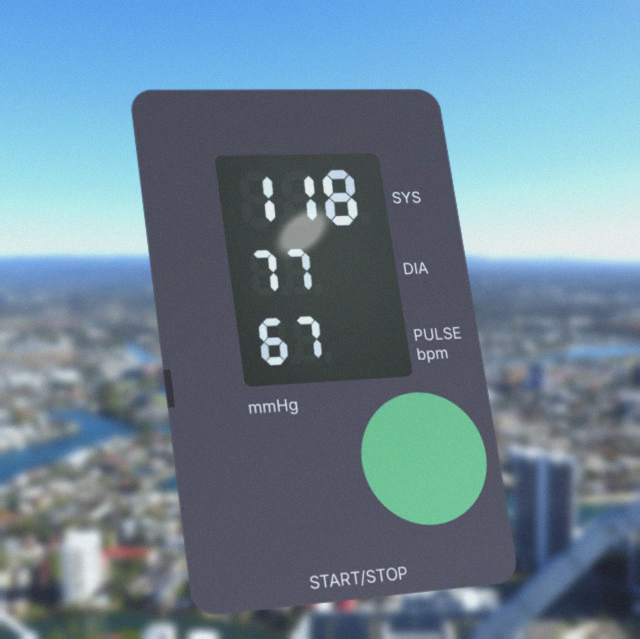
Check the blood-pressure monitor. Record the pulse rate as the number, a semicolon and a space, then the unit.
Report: 67; bpm
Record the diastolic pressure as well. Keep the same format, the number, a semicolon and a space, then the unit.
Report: 77; mmHg
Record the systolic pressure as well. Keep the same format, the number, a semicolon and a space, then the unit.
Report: 118; mmHg
